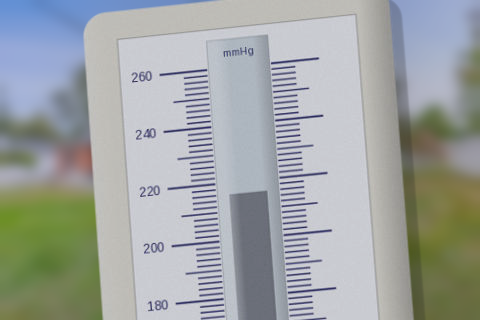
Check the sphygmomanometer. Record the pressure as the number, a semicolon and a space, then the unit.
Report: 216; mmHg
